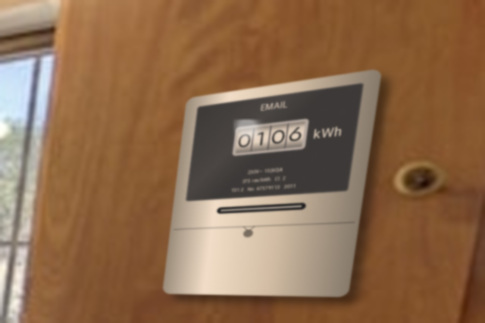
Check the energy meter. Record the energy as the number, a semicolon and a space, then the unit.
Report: 106; kWh
